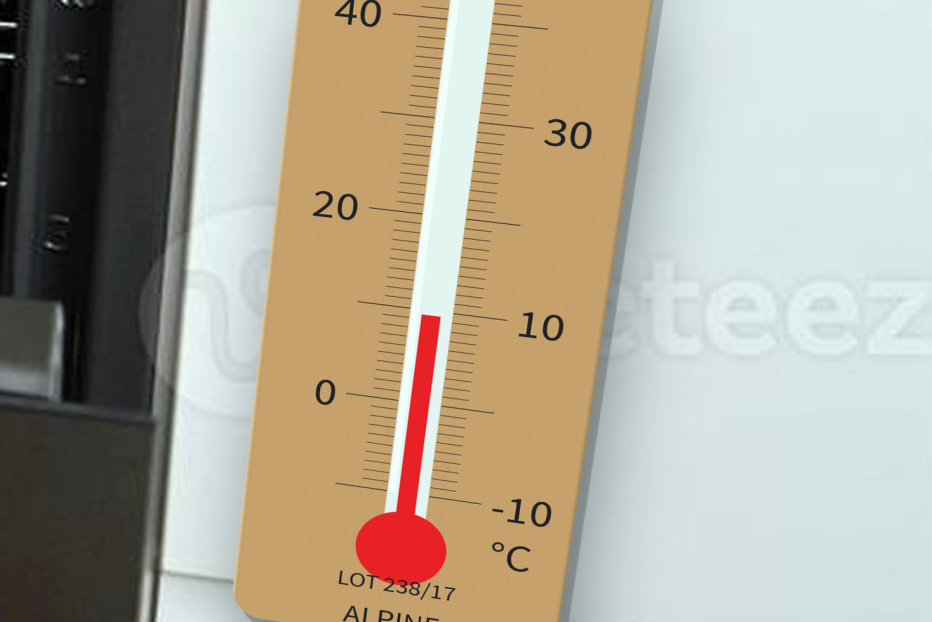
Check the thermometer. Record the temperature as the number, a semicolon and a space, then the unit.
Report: 9.5; °C
